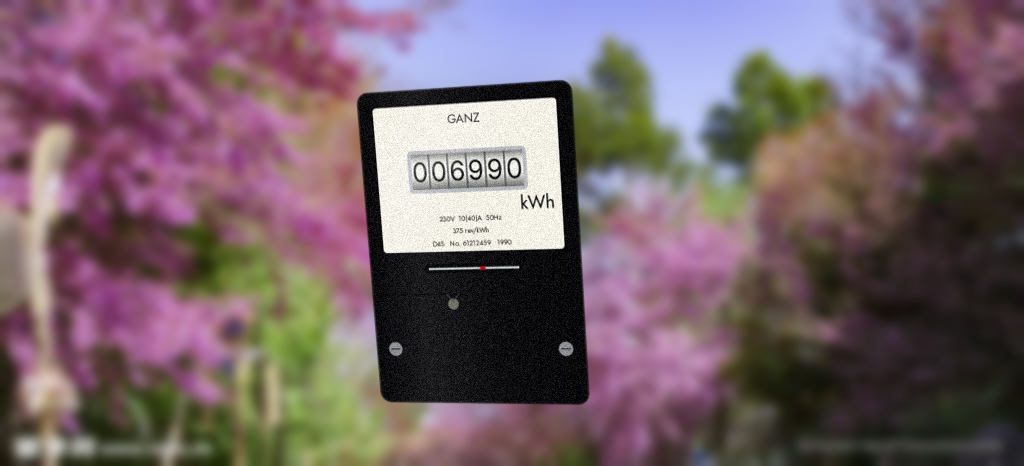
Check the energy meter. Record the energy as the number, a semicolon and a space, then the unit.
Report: 6990; kWh
